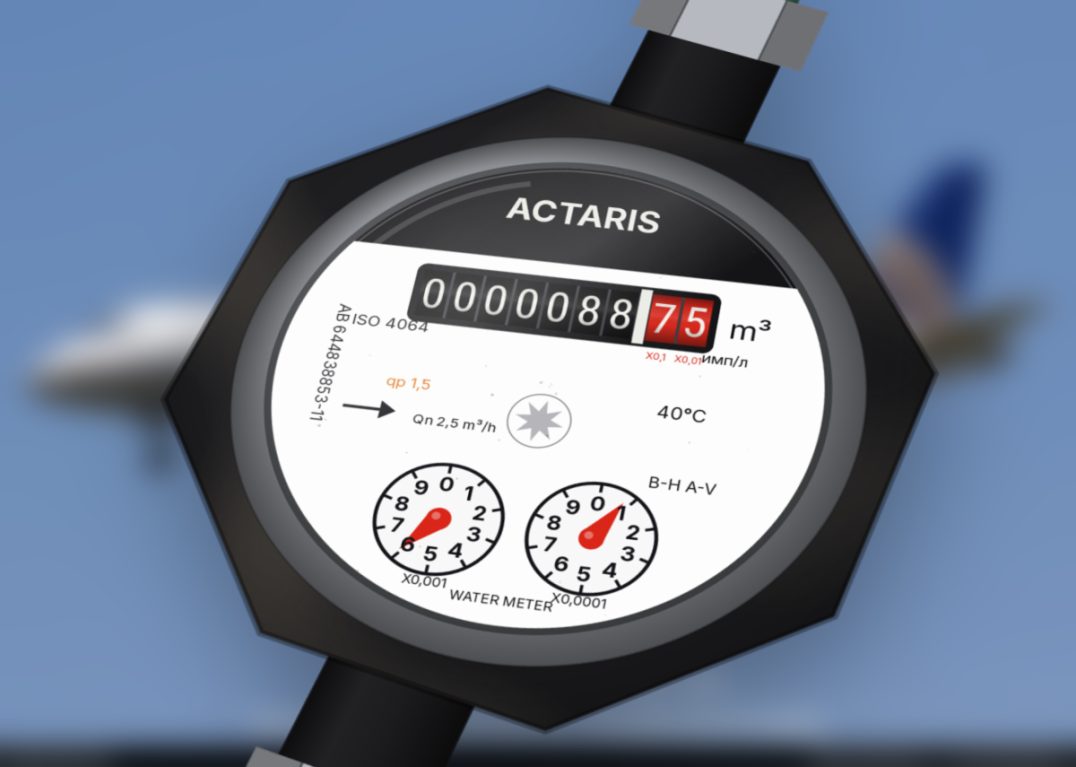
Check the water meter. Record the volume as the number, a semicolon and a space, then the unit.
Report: 88.7560; m³
